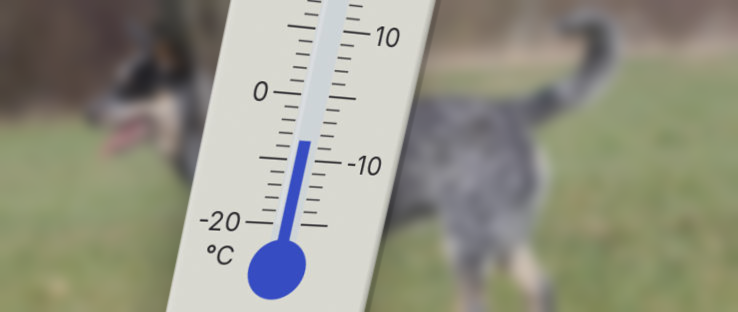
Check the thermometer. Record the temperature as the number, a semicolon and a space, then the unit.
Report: -7; °C
